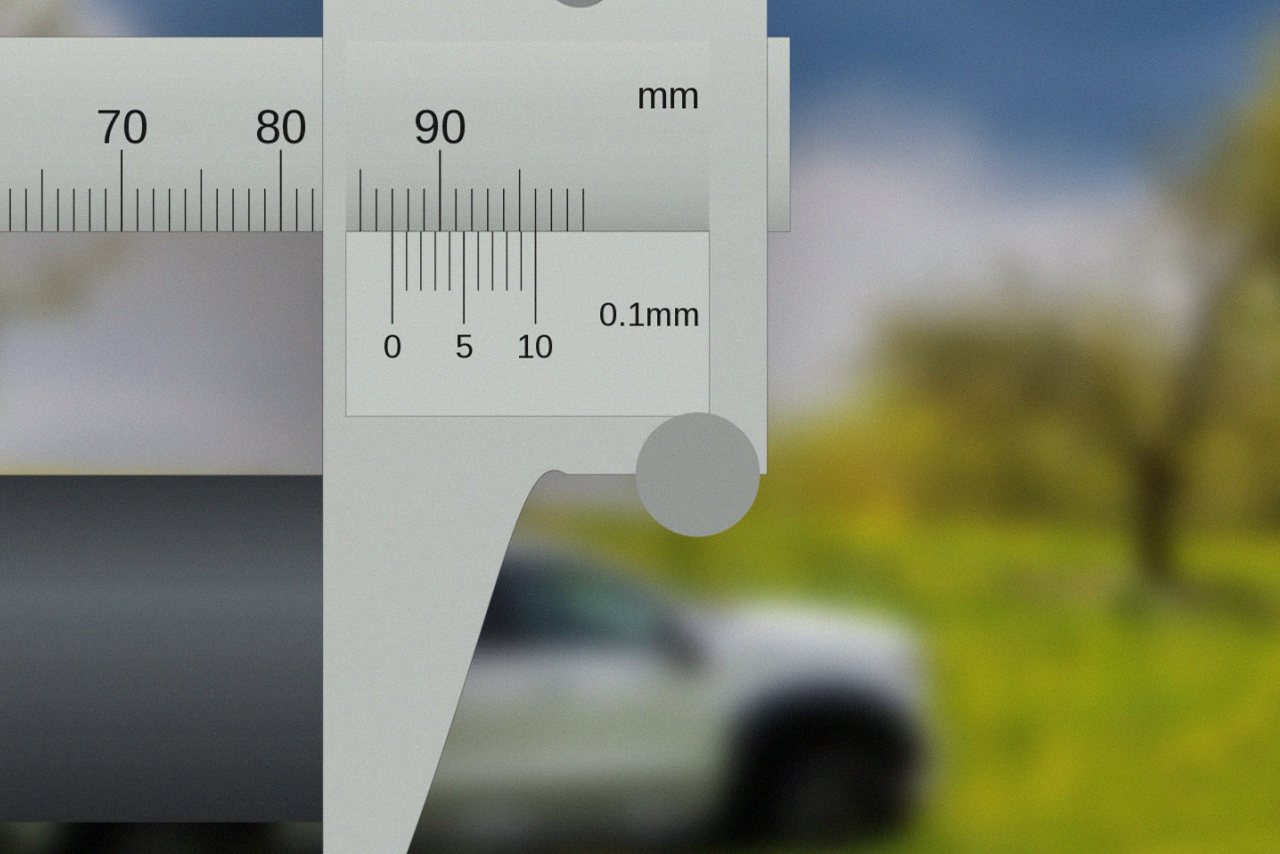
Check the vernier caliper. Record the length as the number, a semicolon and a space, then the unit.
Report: 87.0; mm
